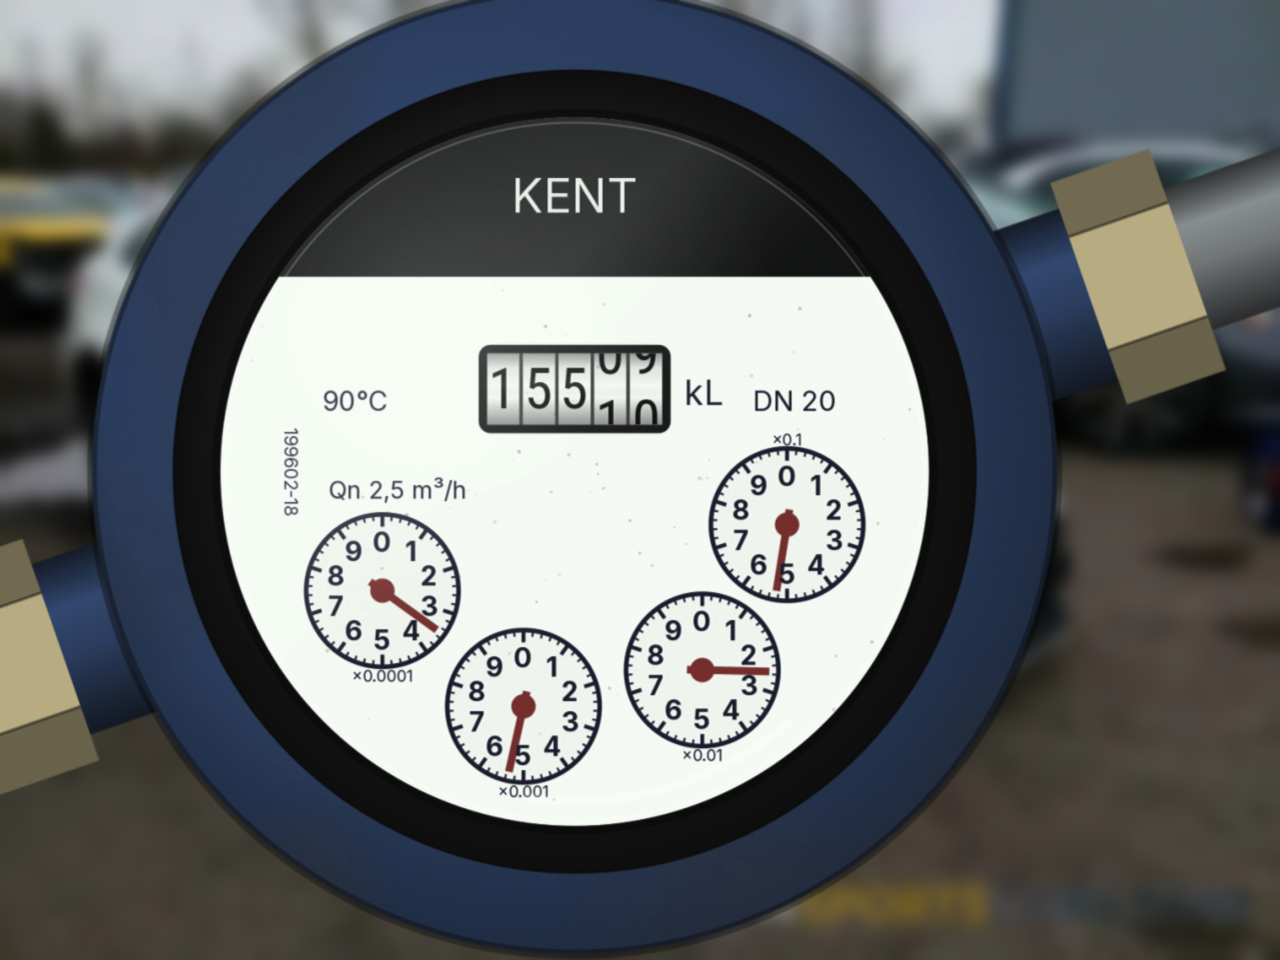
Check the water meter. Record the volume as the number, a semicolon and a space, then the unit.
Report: 15509.5253; kL
